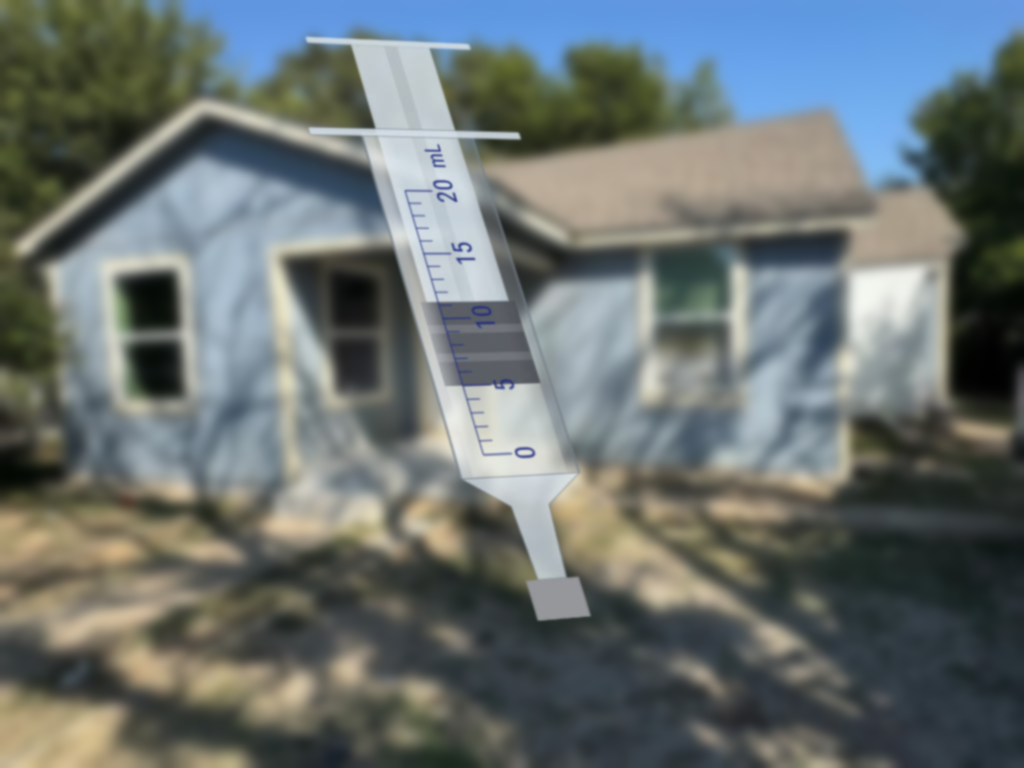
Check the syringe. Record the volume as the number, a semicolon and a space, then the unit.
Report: 5; mL
